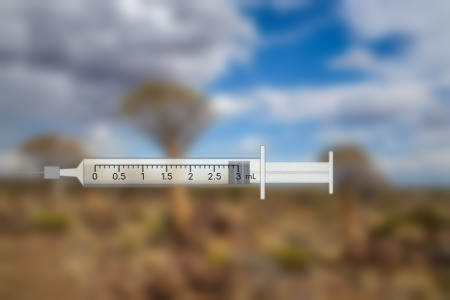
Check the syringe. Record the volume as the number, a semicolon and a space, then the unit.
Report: 2.8; mL
